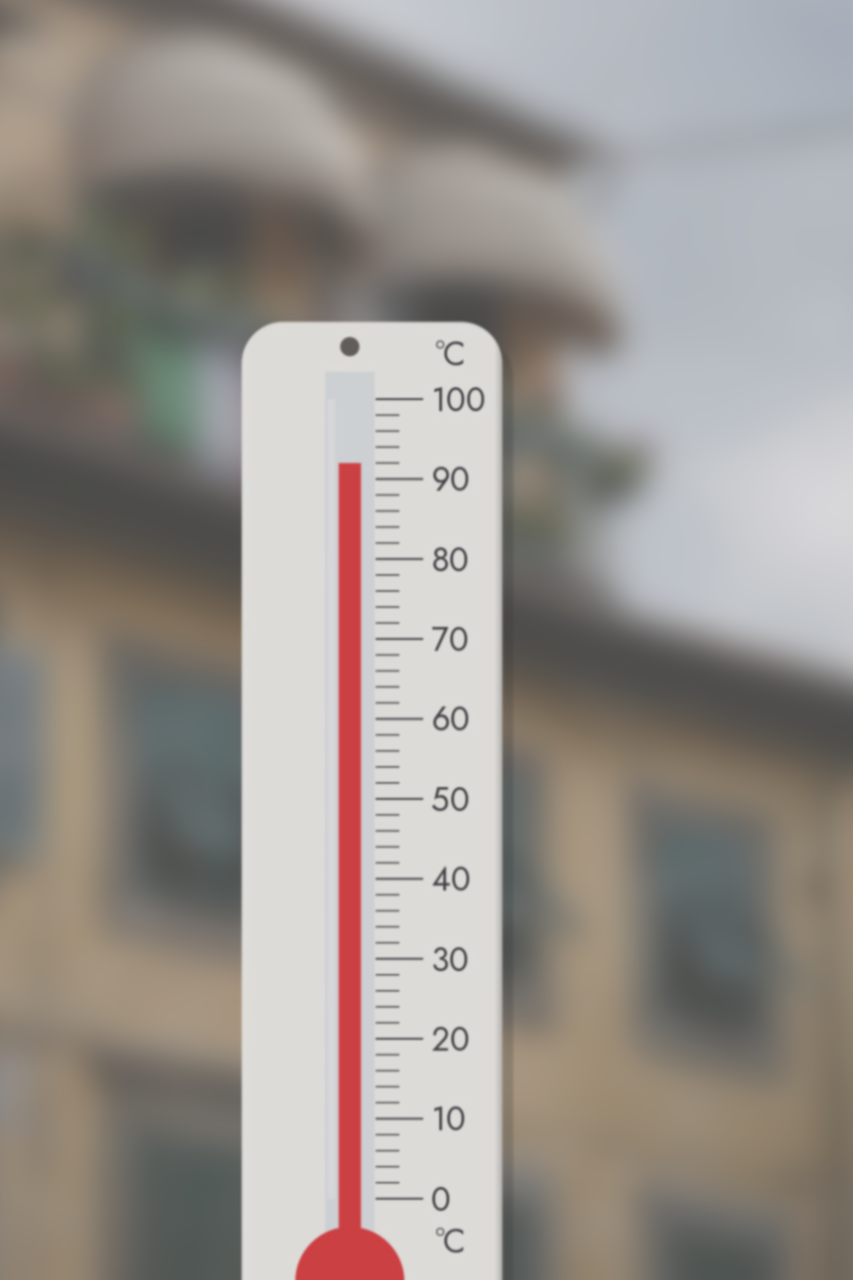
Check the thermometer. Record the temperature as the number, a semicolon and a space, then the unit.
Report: 92; °C
